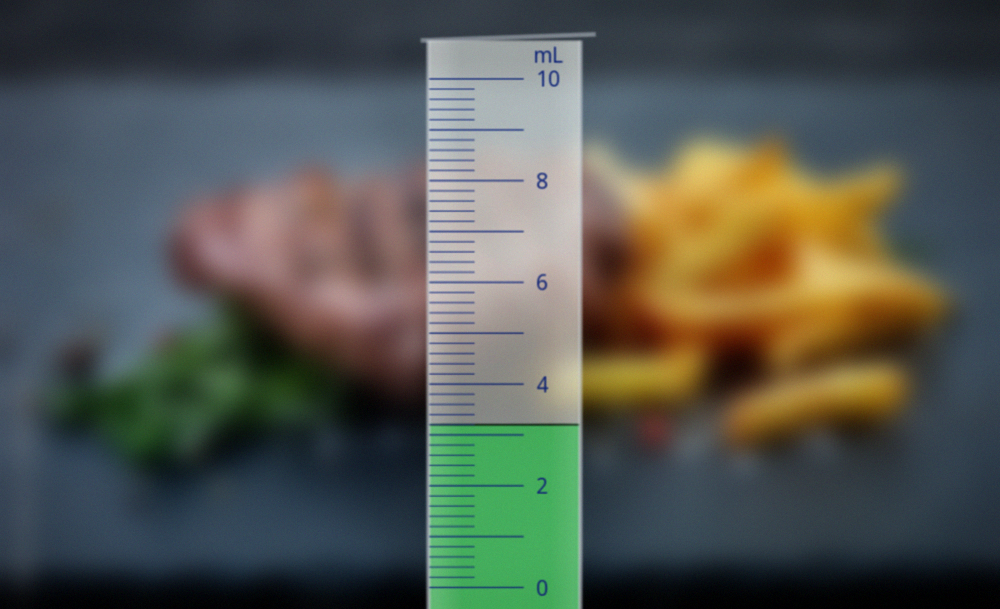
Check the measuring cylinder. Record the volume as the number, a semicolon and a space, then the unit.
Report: 3.2; mL
